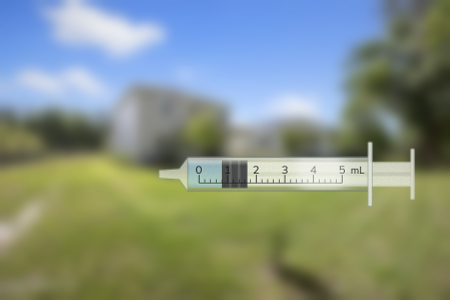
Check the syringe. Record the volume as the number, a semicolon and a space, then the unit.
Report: 0.8; mL
